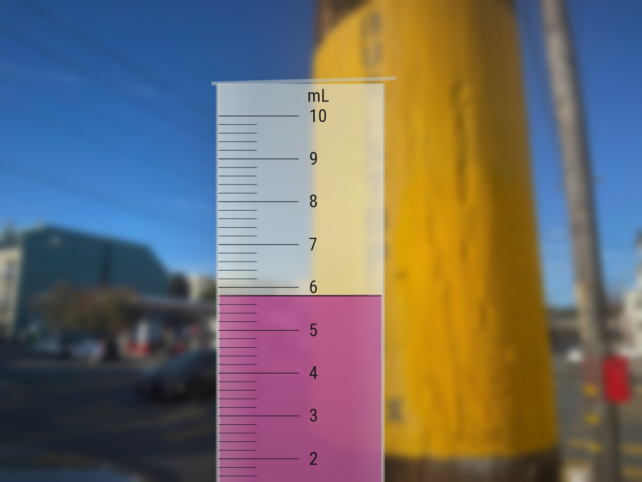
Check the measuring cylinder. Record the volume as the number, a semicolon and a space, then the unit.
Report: 5.8; mL
